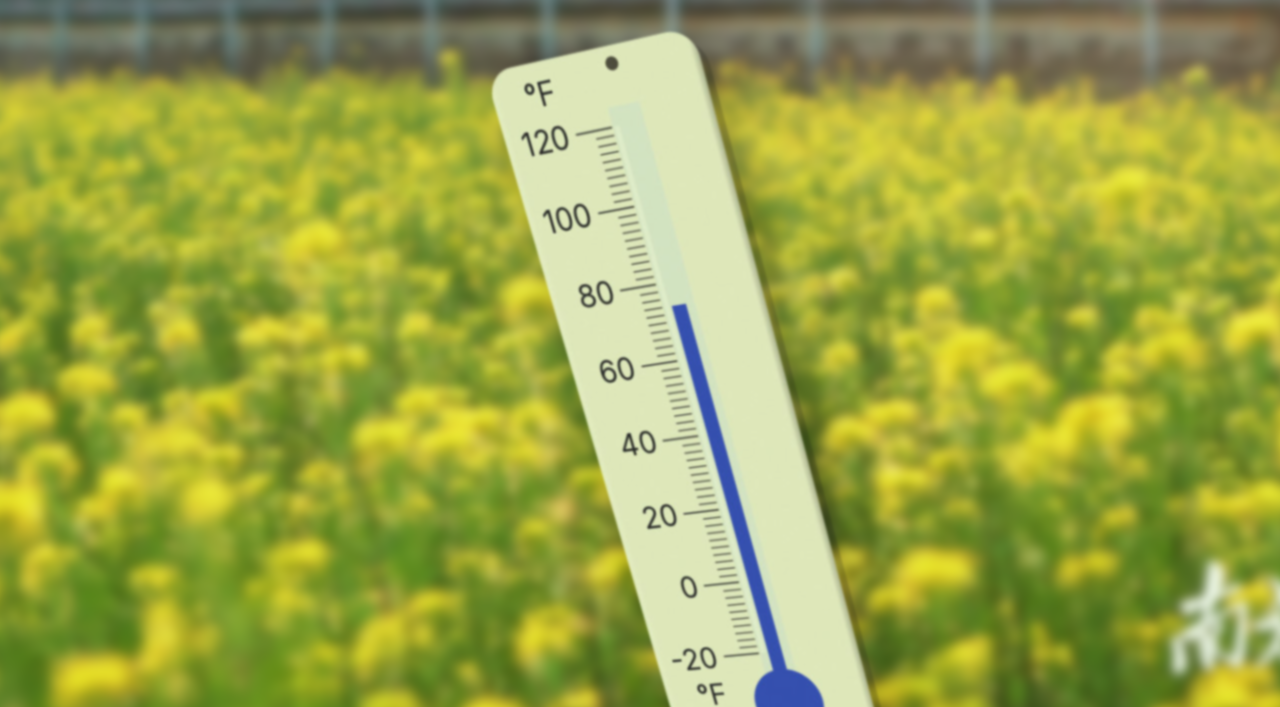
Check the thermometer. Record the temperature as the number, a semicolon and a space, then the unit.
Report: 74; °F
